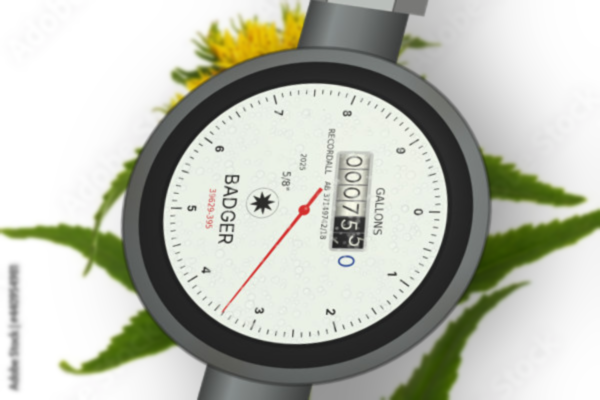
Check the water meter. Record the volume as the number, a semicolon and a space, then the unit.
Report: 7553.4; gal
